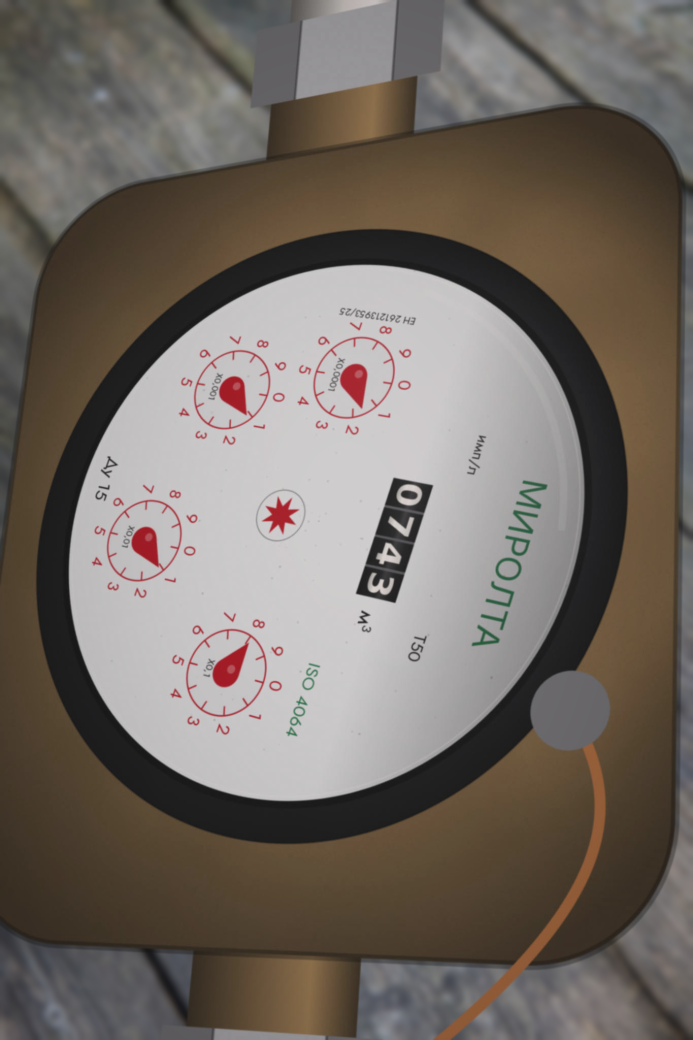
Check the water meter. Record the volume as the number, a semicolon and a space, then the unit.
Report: 743.8111; m³
